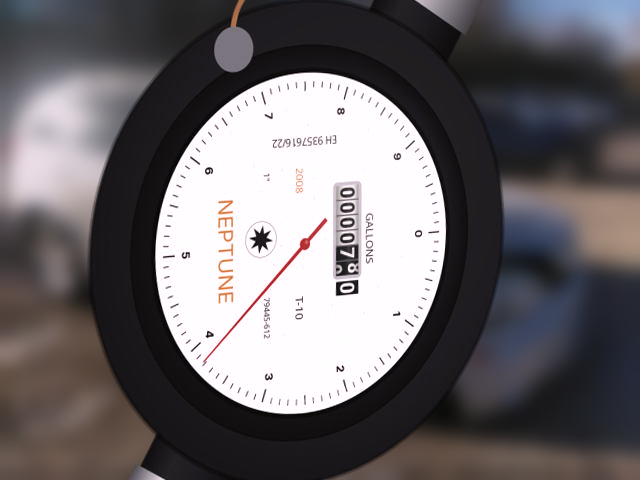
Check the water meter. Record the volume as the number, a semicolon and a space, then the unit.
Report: 783.8; gal
